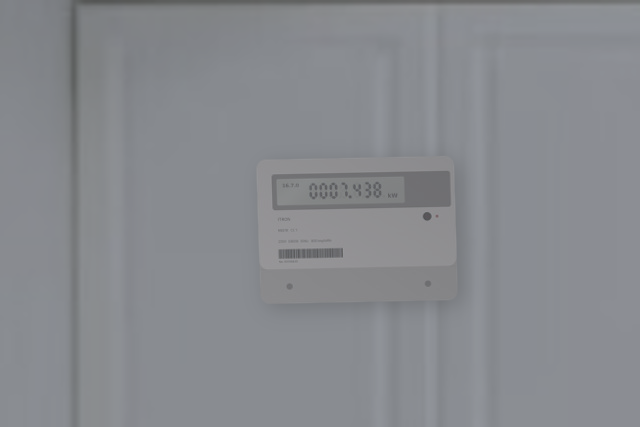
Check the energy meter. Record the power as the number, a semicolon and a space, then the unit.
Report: 7.438; kW
